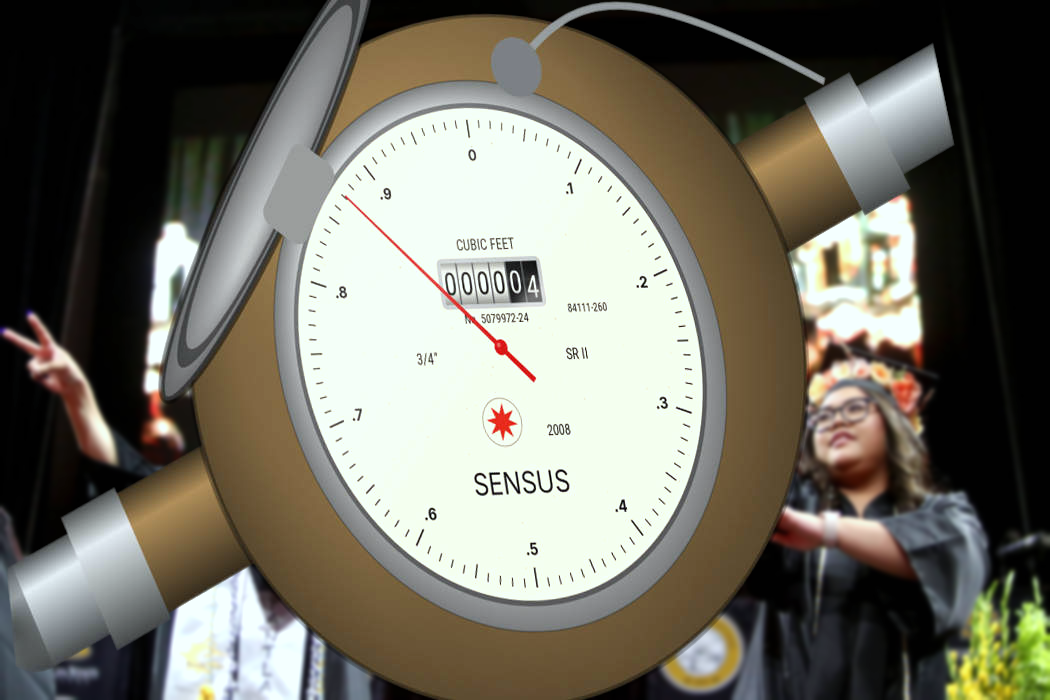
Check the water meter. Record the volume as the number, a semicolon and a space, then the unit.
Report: 3.87; ft³
